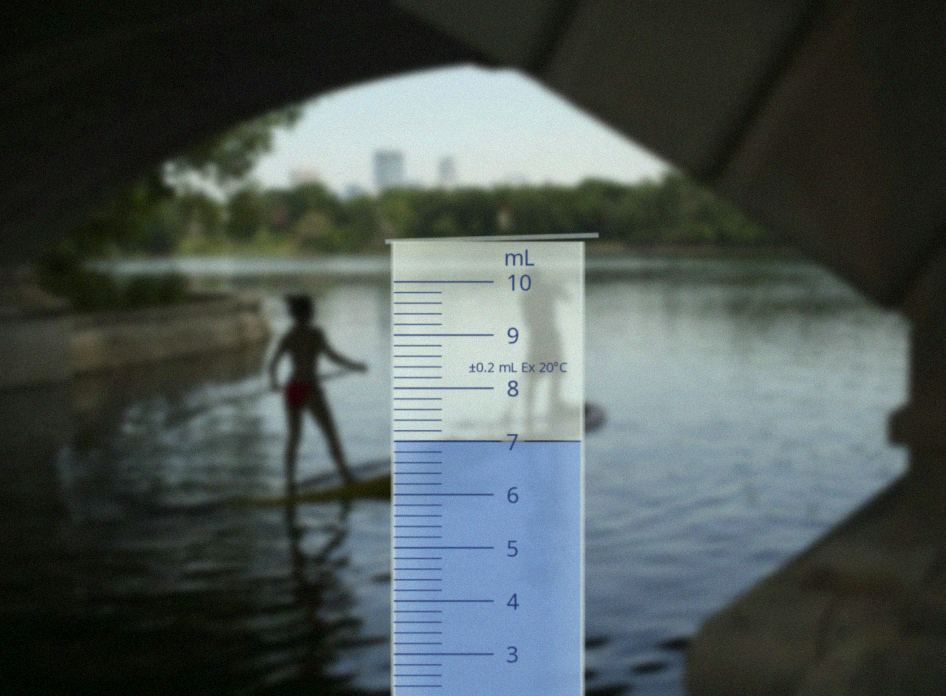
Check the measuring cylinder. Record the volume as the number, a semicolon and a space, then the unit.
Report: 7; mL
